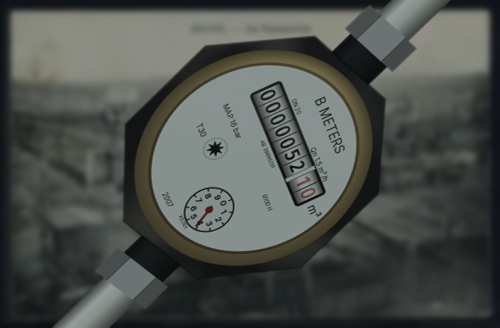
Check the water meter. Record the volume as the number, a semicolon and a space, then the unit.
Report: 52.104; m³
